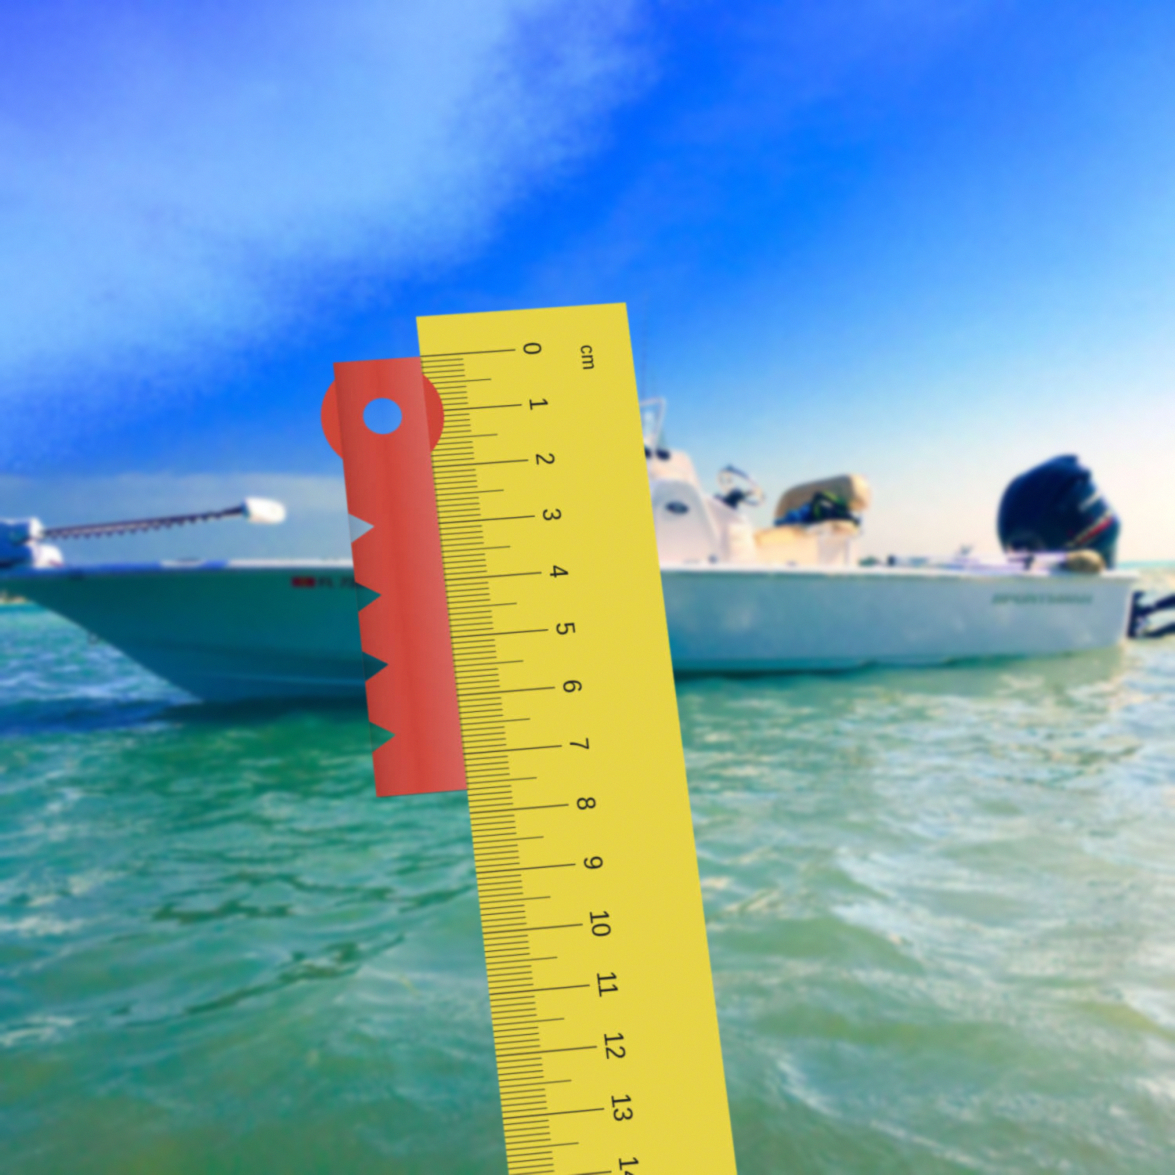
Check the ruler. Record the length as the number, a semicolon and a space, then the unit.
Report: 7.6; cm
